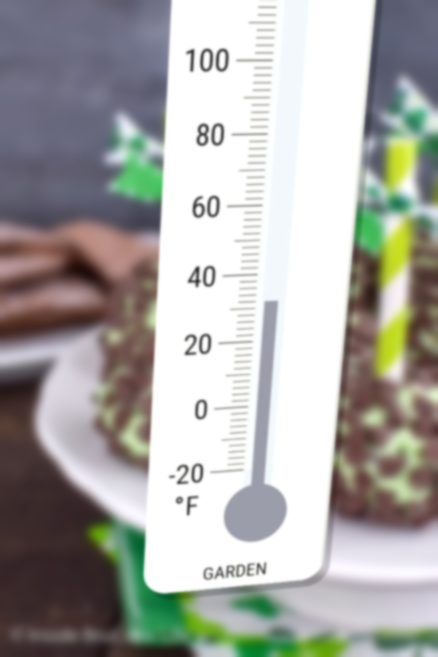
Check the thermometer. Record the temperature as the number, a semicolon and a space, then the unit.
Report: 32; °F
